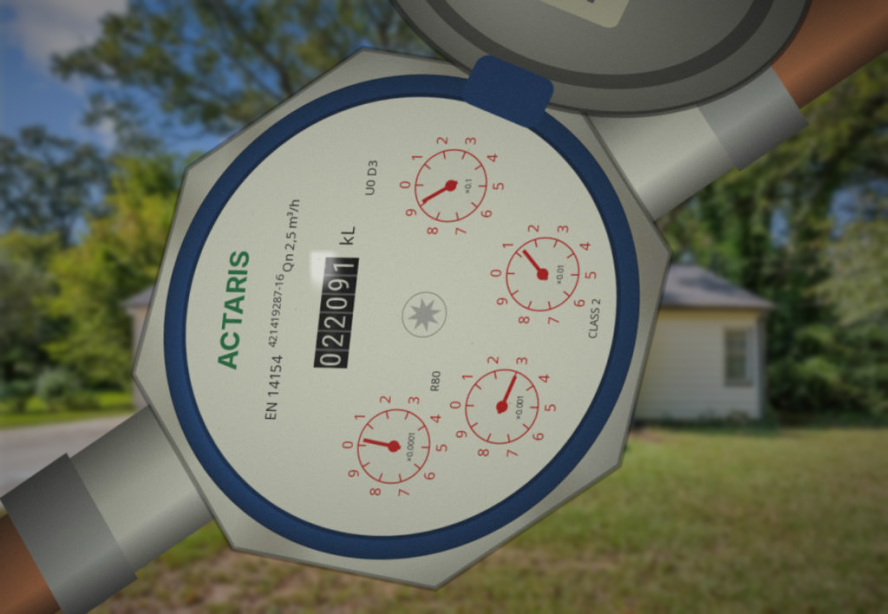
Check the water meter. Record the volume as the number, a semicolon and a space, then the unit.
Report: 22090.9130; kL
